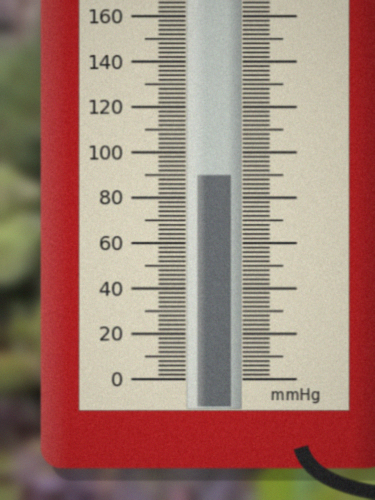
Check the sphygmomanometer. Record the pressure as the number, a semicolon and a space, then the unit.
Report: 90; mmHg
